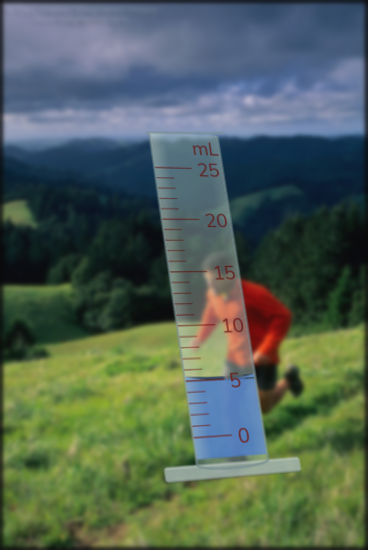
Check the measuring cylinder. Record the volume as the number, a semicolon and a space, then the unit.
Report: 5; mL
